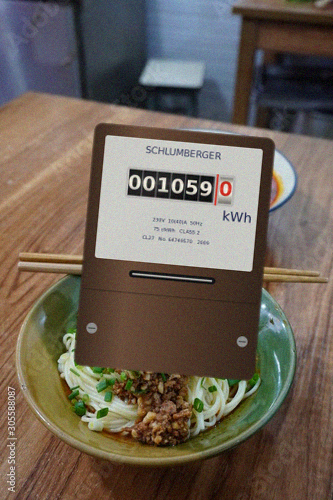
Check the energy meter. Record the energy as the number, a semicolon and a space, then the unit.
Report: 1059.0; kWh
